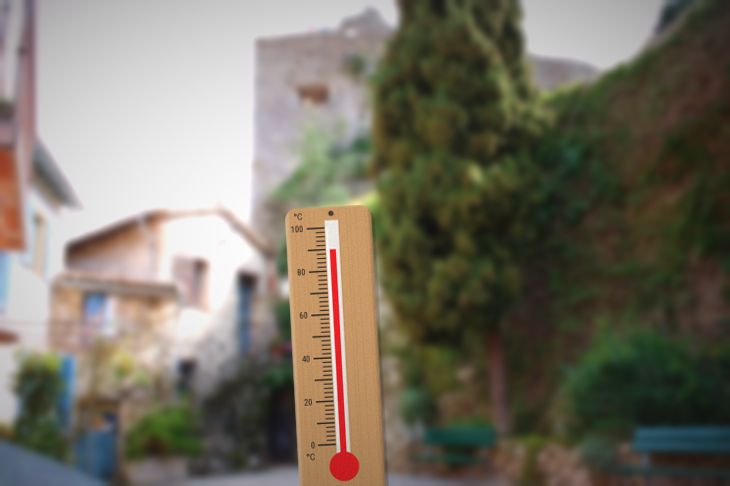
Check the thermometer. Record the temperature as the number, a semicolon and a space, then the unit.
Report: 90; °C
